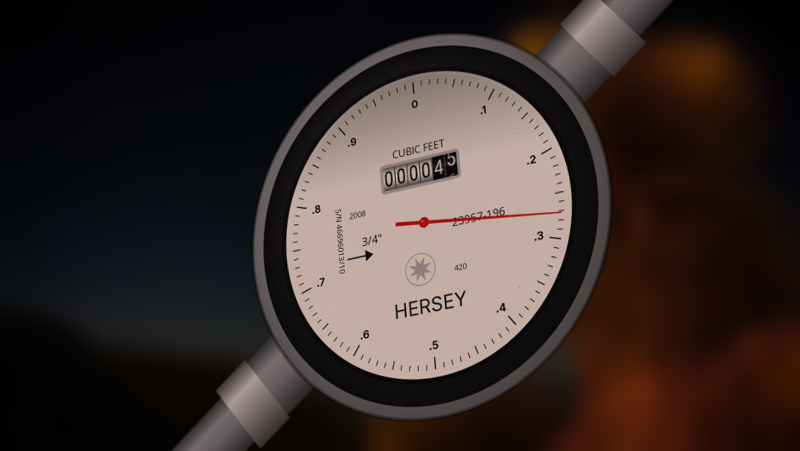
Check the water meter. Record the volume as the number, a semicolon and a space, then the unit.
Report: 45.27; ft³
